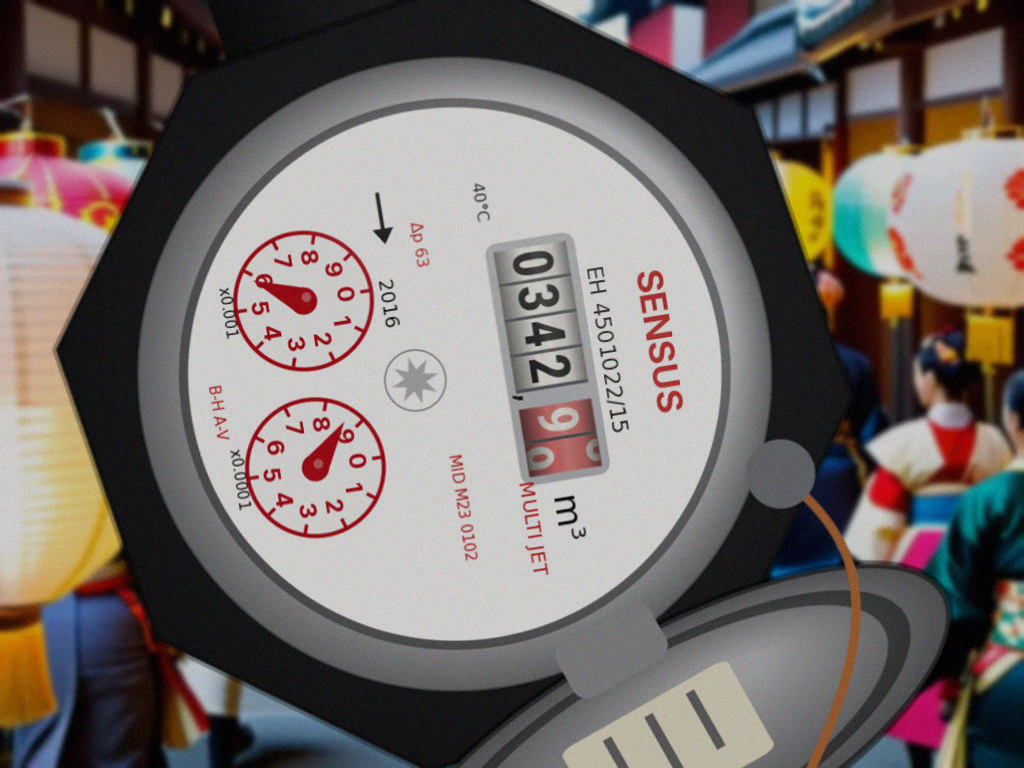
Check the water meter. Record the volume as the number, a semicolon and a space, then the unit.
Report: 342.9858; m³
